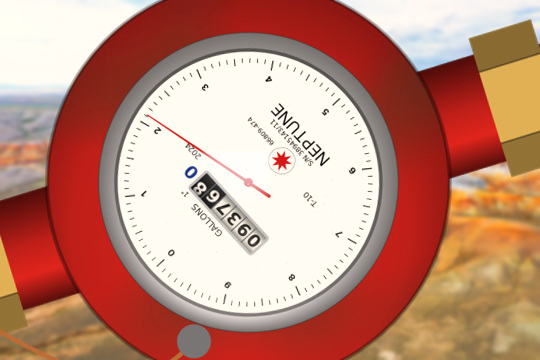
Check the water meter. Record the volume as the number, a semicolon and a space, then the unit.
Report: 937682.1; gal
